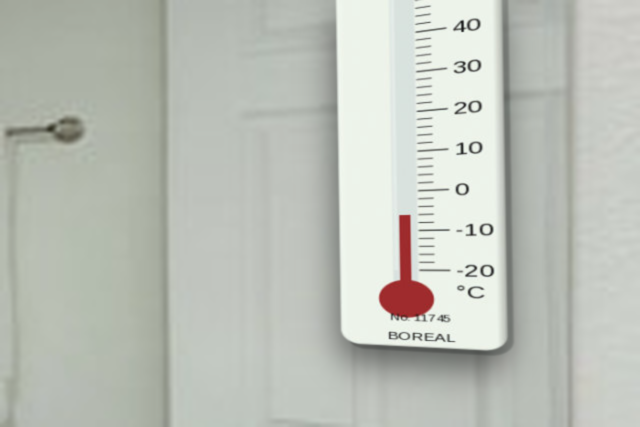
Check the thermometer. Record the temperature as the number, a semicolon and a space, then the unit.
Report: -6; °C
